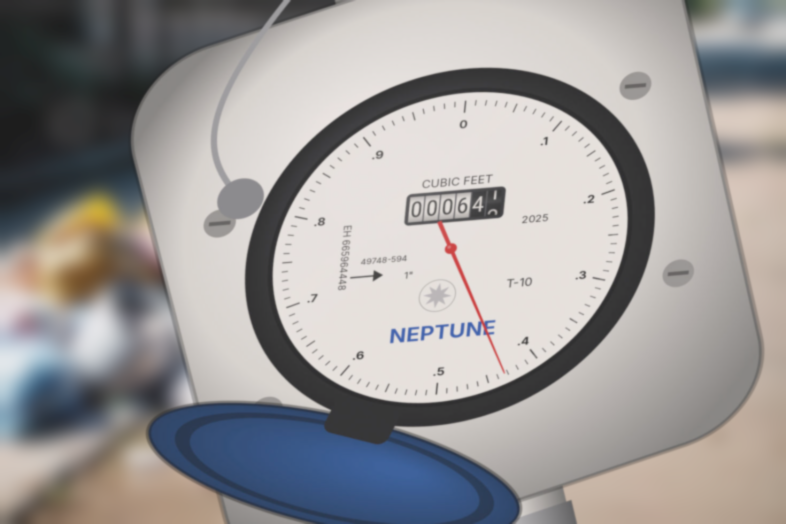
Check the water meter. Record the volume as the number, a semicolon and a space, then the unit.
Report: 641.43; ft³
